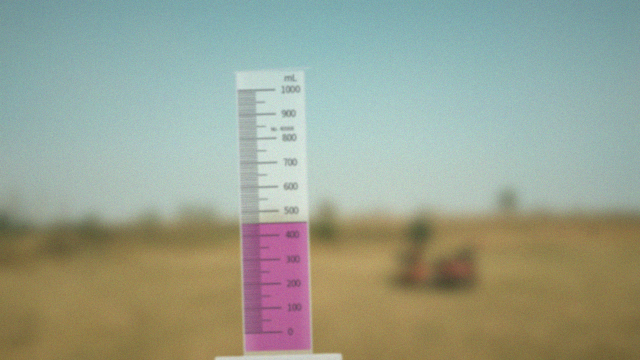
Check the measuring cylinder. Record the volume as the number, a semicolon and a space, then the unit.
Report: 450; mL
